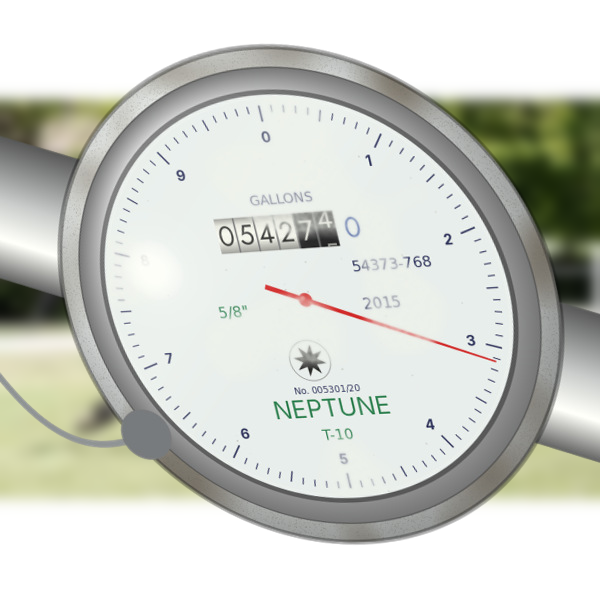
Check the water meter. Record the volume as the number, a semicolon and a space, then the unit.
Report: 542743.1; gal
